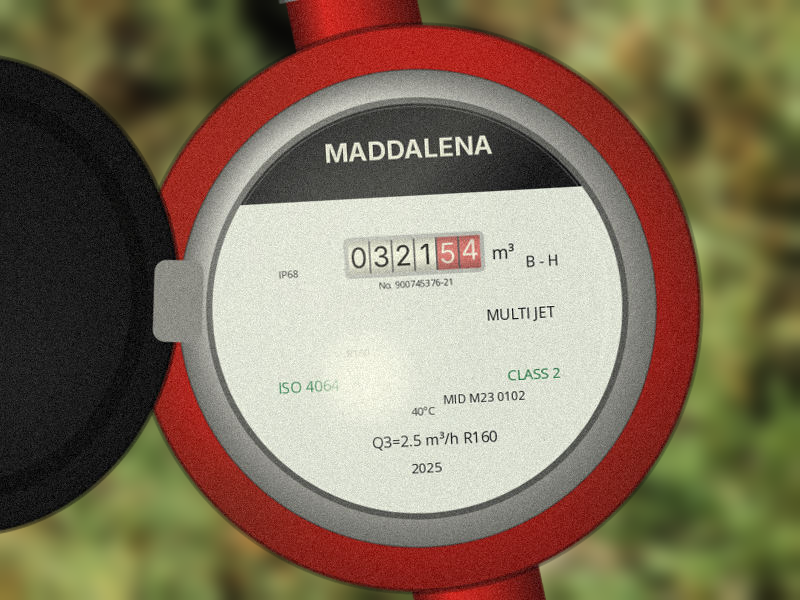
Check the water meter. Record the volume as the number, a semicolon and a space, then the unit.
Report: 321.54; m³
